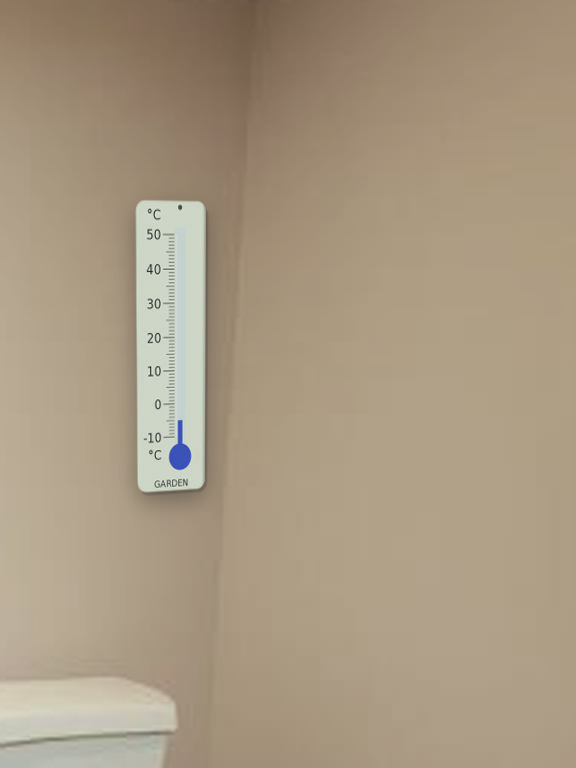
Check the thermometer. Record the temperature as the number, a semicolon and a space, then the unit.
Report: -5; °C
